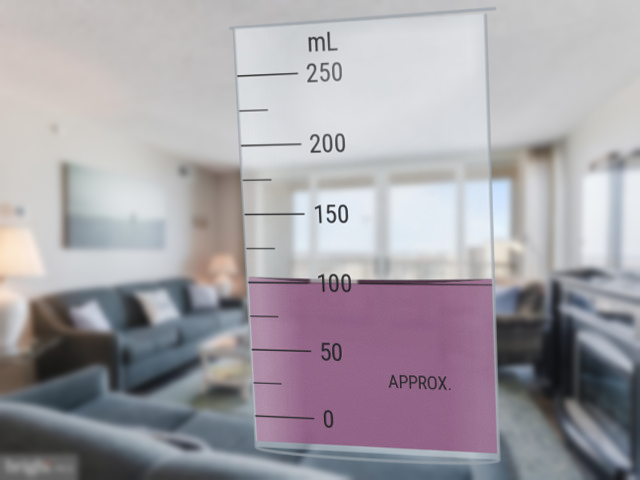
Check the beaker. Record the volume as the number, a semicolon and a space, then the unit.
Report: 100; mL
